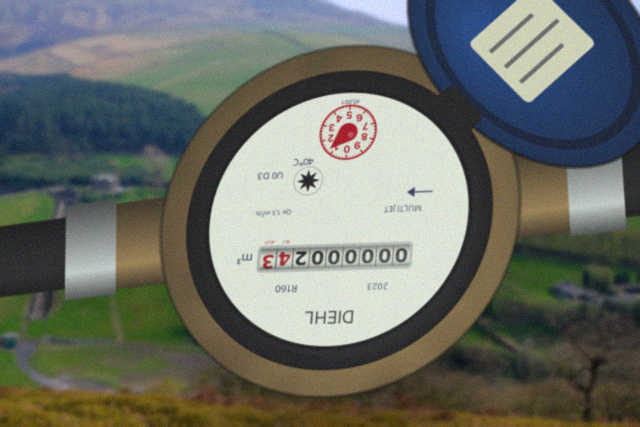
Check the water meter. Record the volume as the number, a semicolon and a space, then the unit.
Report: 2.431; m³
